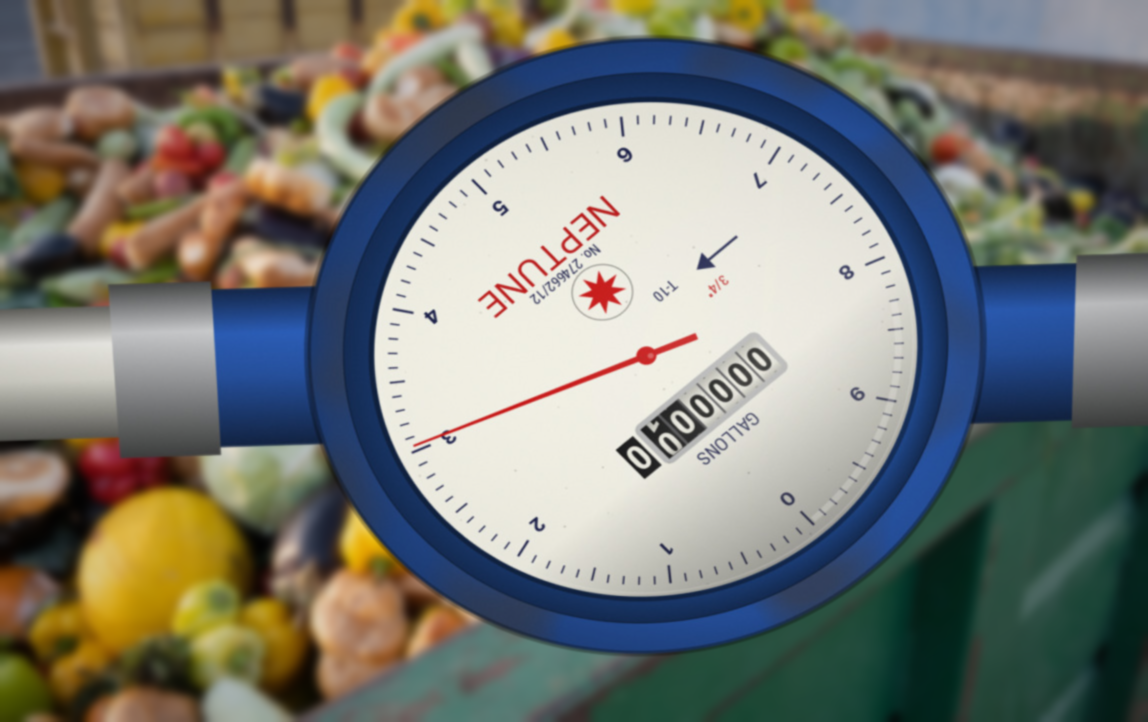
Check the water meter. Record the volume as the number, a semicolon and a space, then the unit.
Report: 3.0; gal
